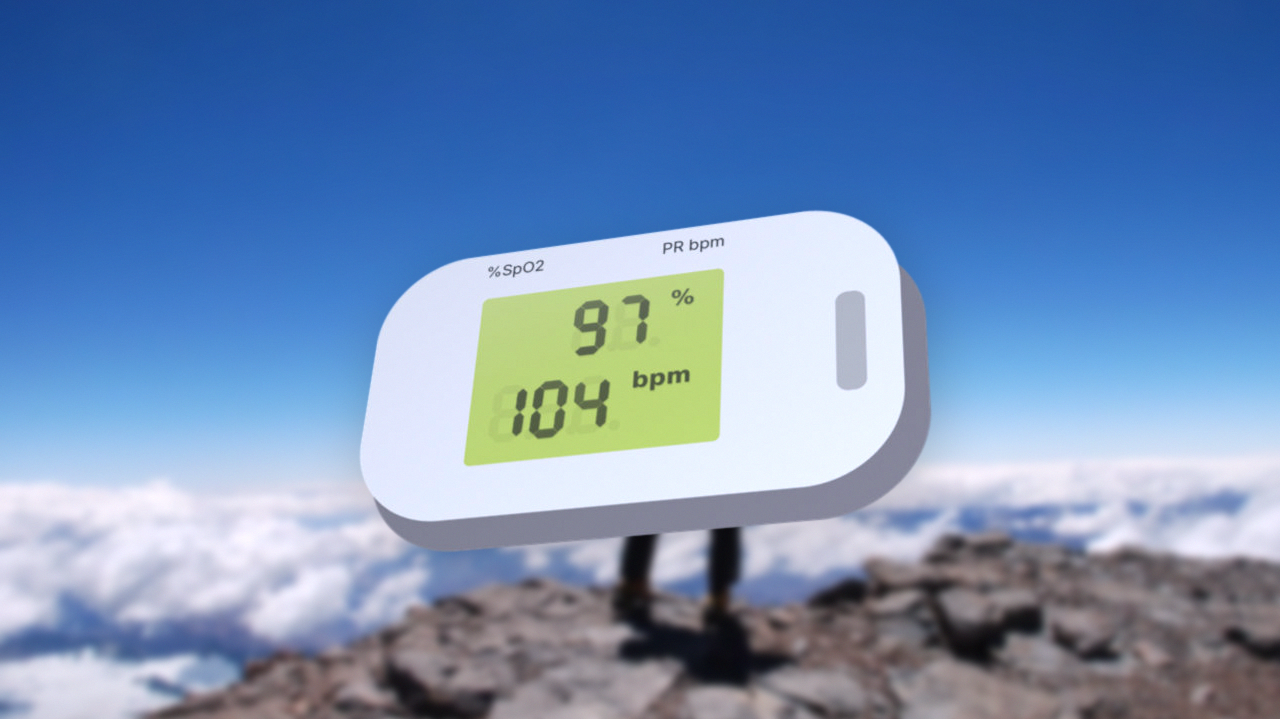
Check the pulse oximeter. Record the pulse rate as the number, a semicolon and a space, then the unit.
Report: 104; bpm
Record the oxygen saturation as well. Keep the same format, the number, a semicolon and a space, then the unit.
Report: 97; %
